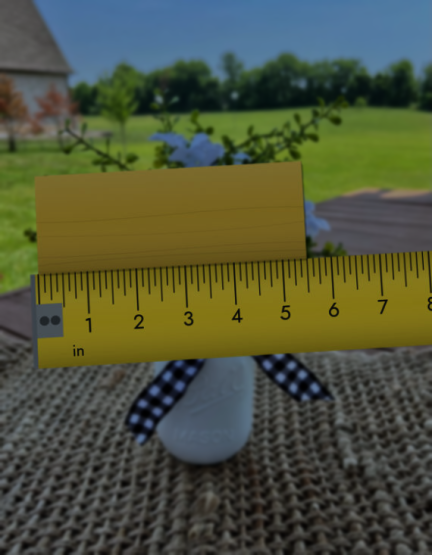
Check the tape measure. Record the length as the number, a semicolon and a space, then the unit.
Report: 5.5; in
